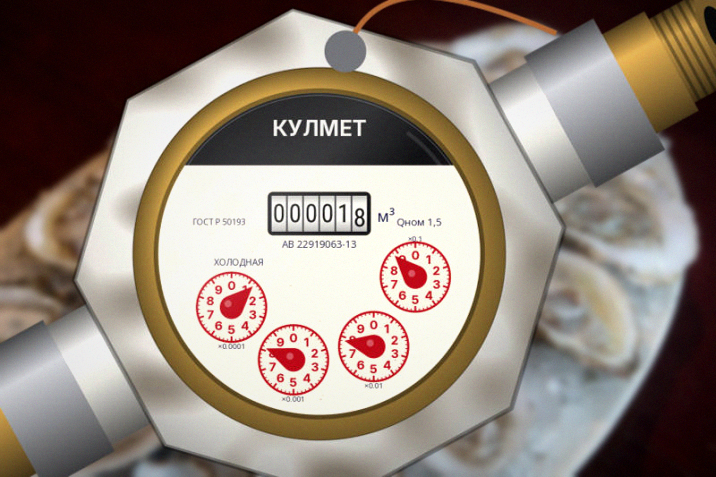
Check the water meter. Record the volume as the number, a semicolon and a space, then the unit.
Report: 17.8781; m³
